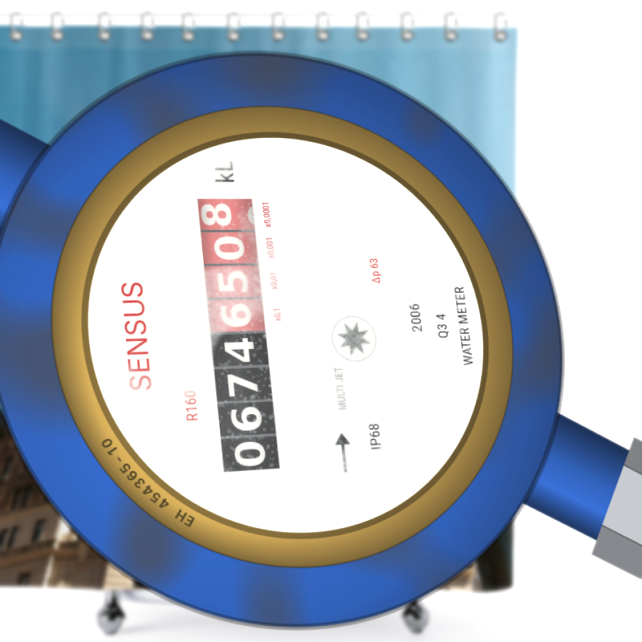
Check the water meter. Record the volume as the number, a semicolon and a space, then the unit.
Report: 674.6508; kL
